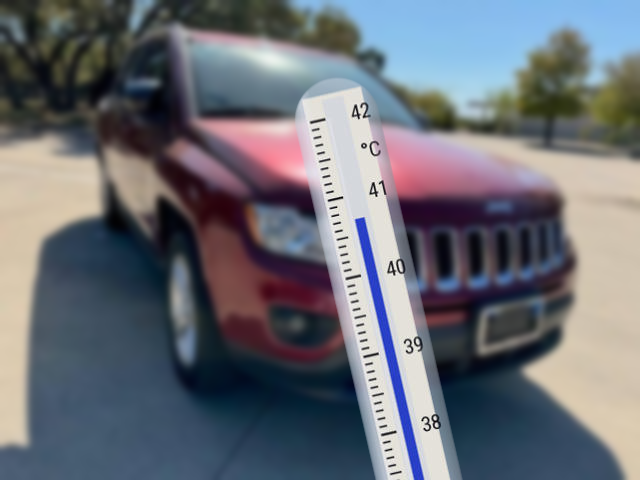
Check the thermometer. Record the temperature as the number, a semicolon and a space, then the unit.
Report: 40.7; °C
